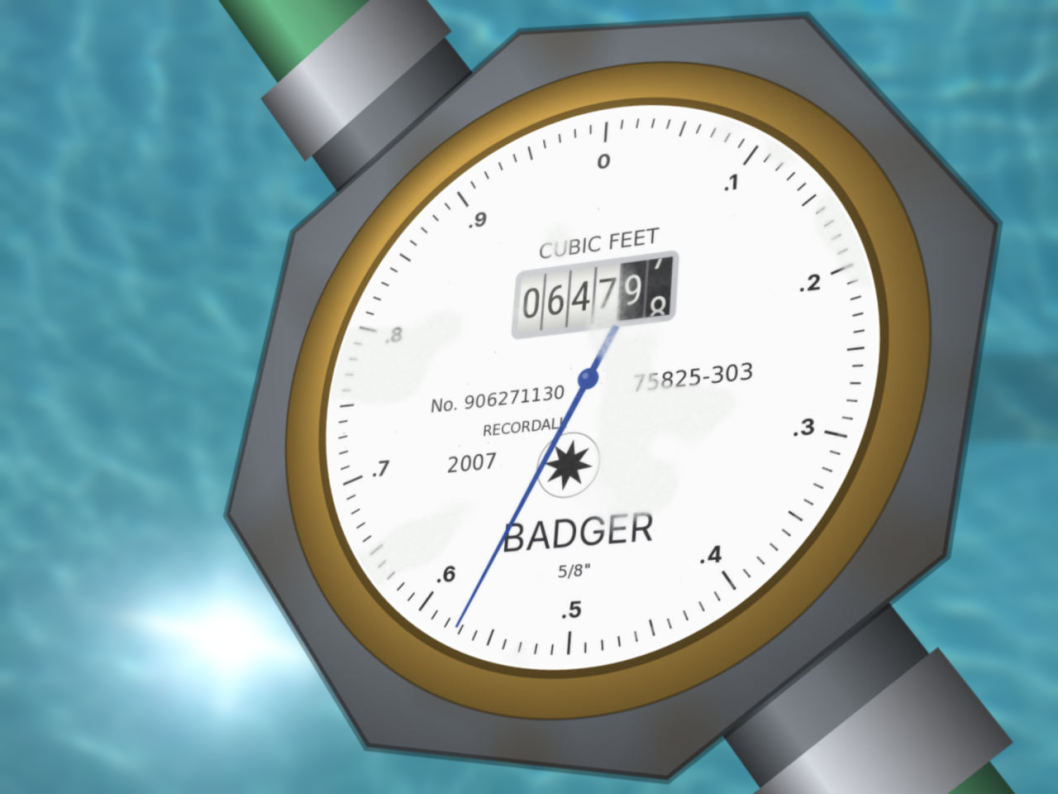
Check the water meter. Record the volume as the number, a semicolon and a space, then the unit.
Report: 64797.57; ft³
